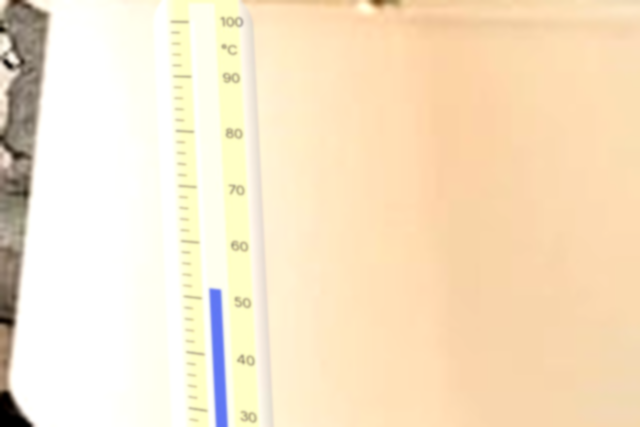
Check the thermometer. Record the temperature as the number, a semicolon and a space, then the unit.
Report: 52; °C
